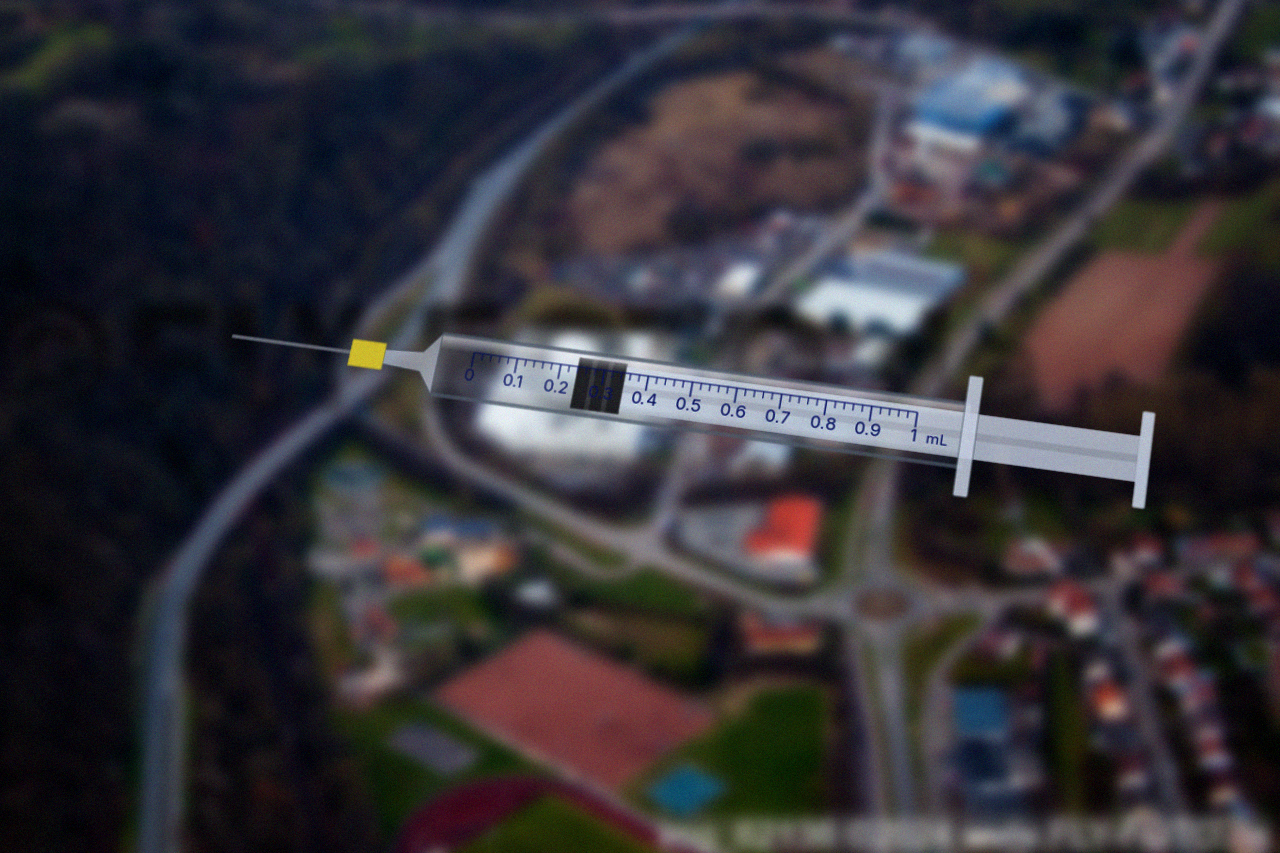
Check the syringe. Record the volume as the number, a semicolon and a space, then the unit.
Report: 0.24; mL
